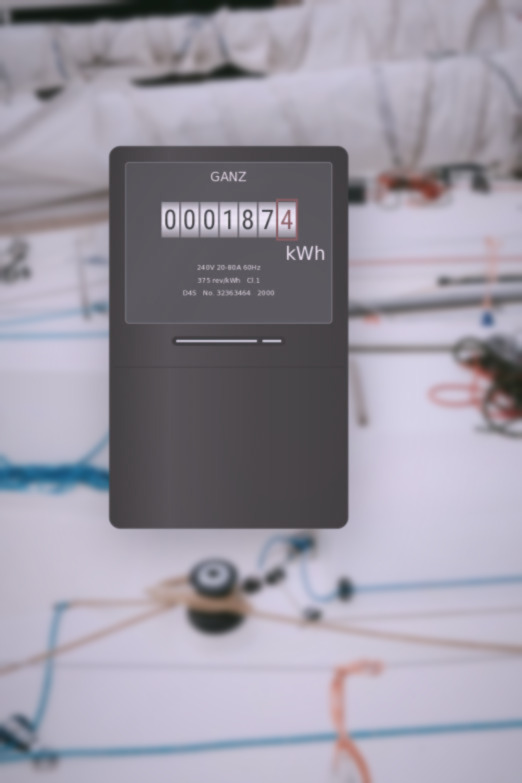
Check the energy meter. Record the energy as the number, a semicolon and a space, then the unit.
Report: 187.4; kWh
